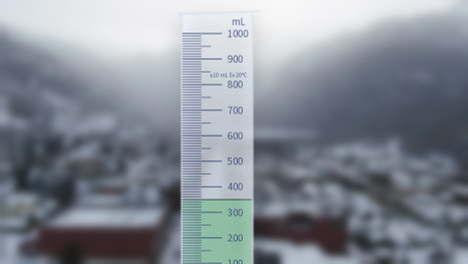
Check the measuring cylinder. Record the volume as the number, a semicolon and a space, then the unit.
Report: 350; mL
